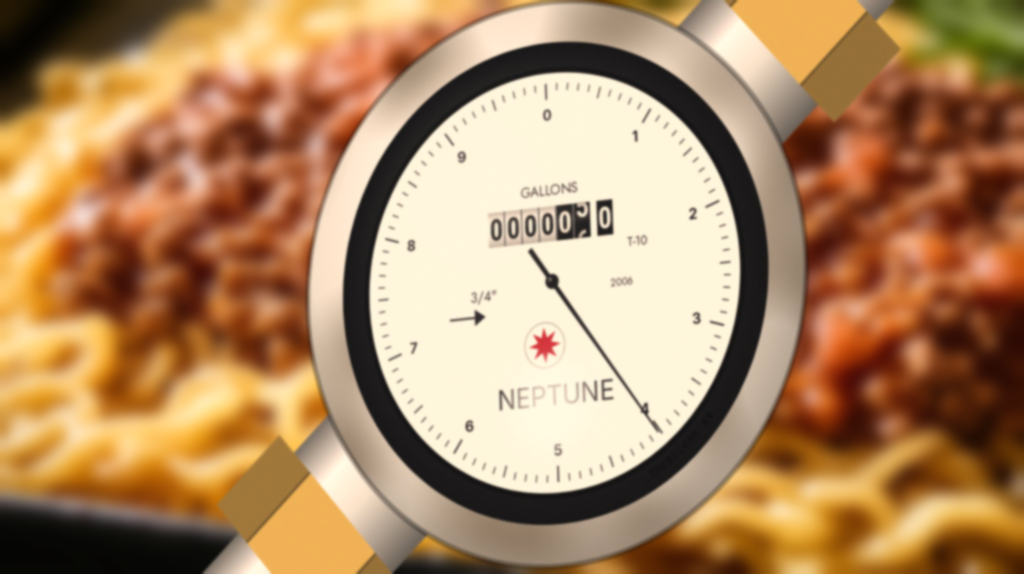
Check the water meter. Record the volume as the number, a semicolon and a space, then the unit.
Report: 54.0; gal
